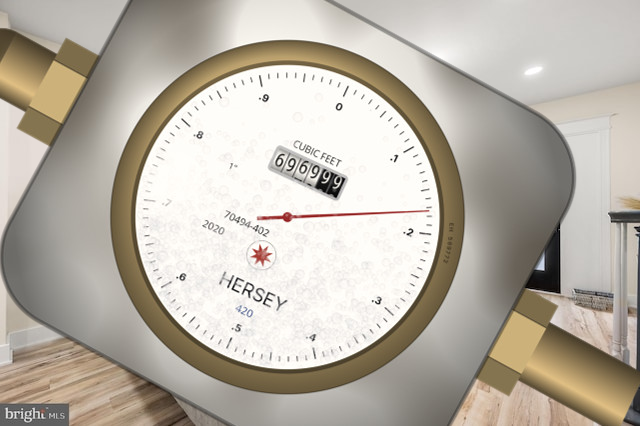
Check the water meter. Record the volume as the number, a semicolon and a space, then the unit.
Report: 696999.17; ft³
